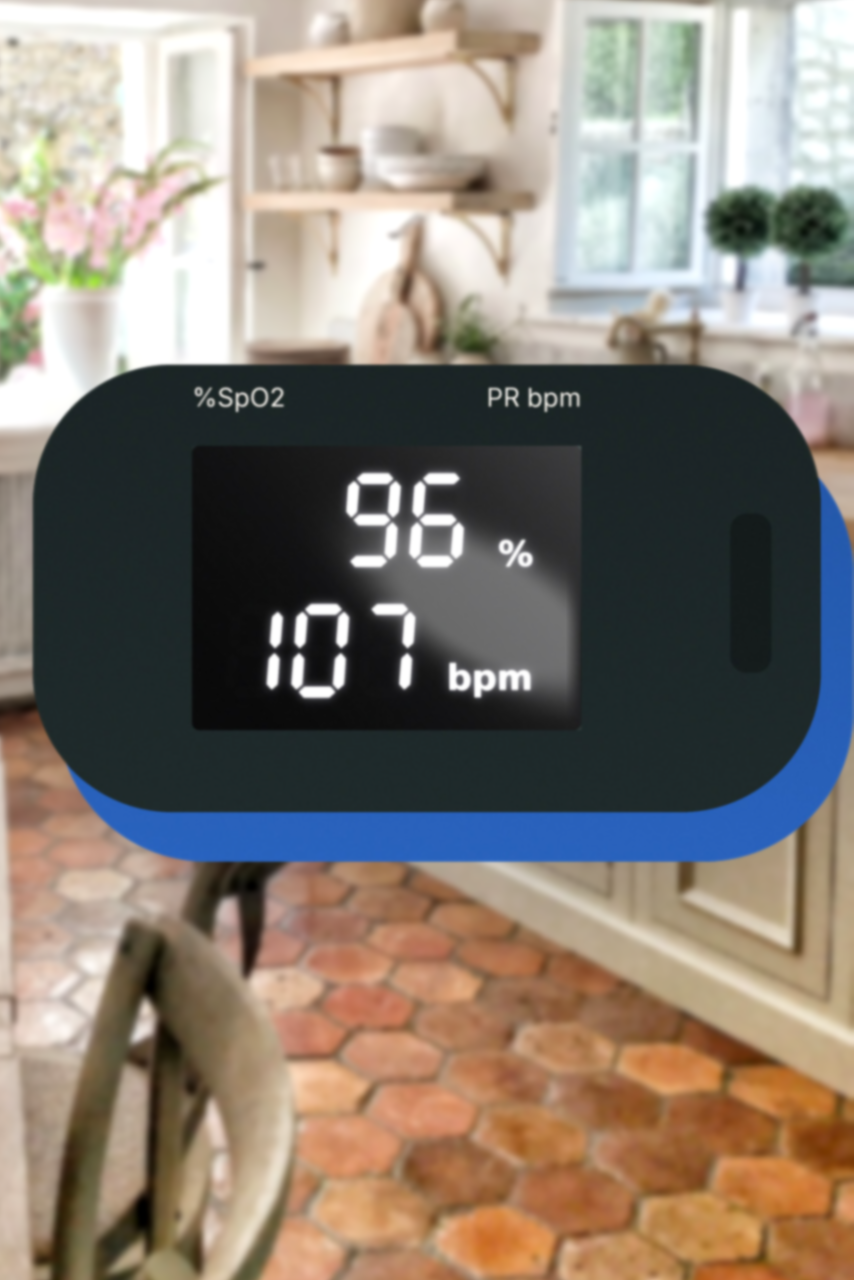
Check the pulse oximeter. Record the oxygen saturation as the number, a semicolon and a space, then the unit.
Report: 96; %
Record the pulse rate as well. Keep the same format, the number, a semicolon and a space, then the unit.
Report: 107; bpm
